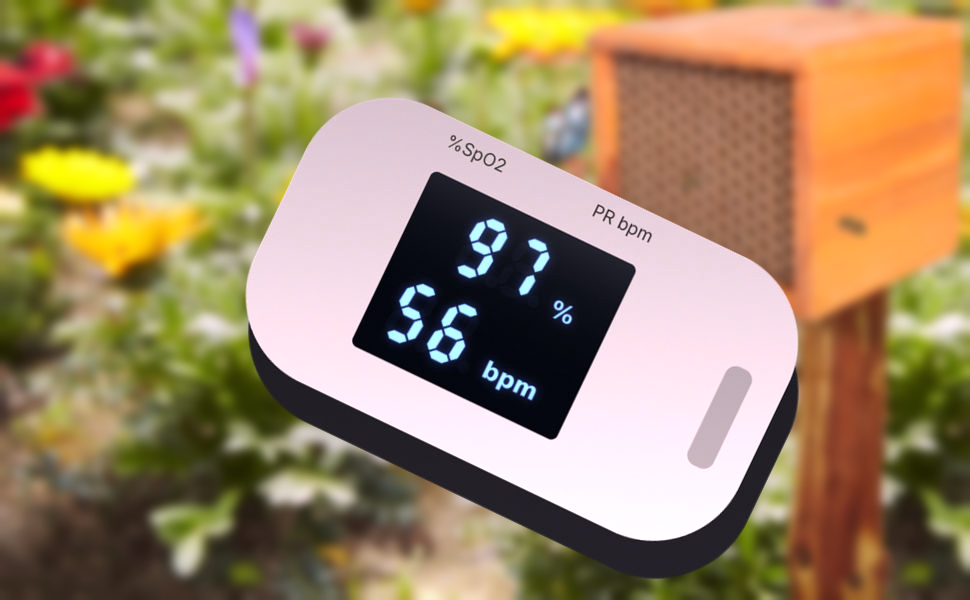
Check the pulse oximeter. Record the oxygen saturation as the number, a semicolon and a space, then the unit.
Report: 97; %
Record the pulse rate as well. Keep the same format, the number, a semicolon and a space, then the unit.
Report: 56; bpm
